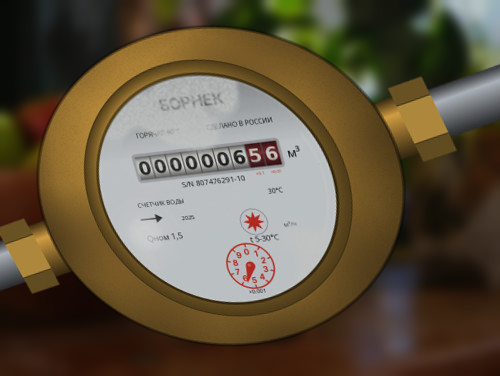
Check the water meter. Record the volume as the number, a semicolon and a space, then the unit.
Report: 6.565; m³
